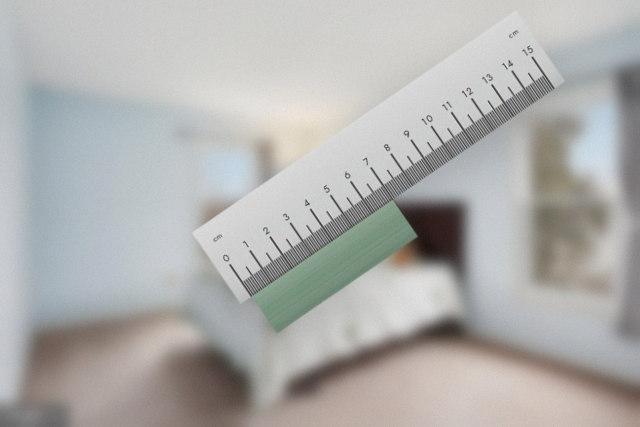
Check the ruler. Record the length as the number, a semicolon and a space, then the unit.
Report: 7; cm
